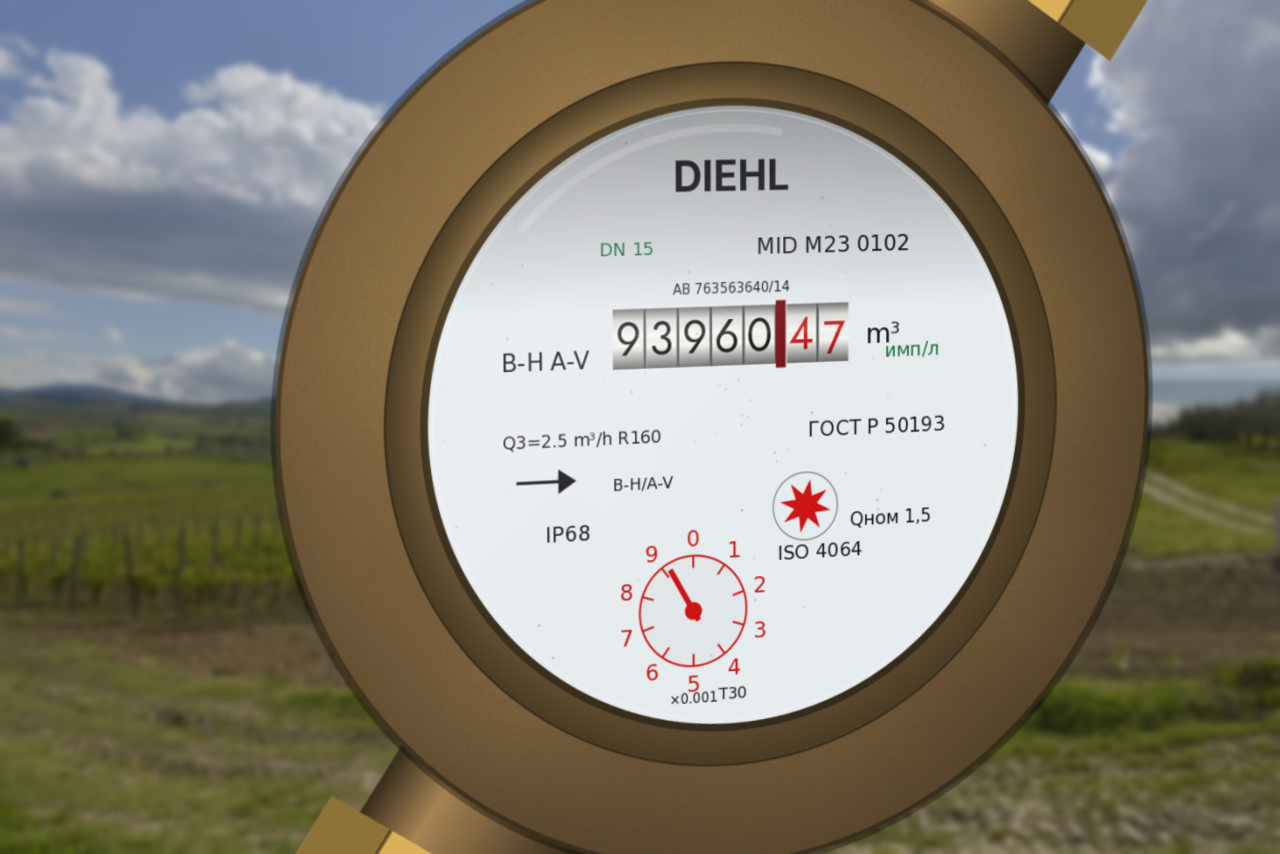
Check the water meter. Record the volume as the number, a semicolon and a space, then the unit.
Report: 93960.469; m³
